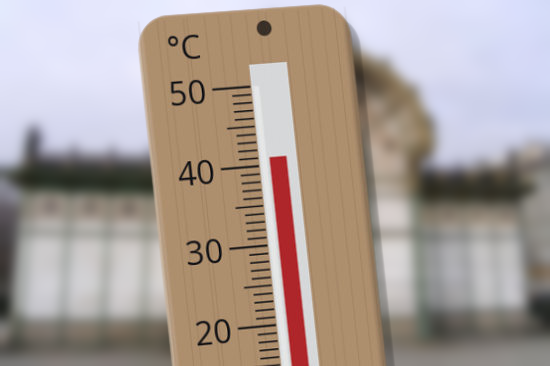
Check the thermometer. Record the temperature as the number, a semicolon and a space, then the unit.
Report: 41; °C
